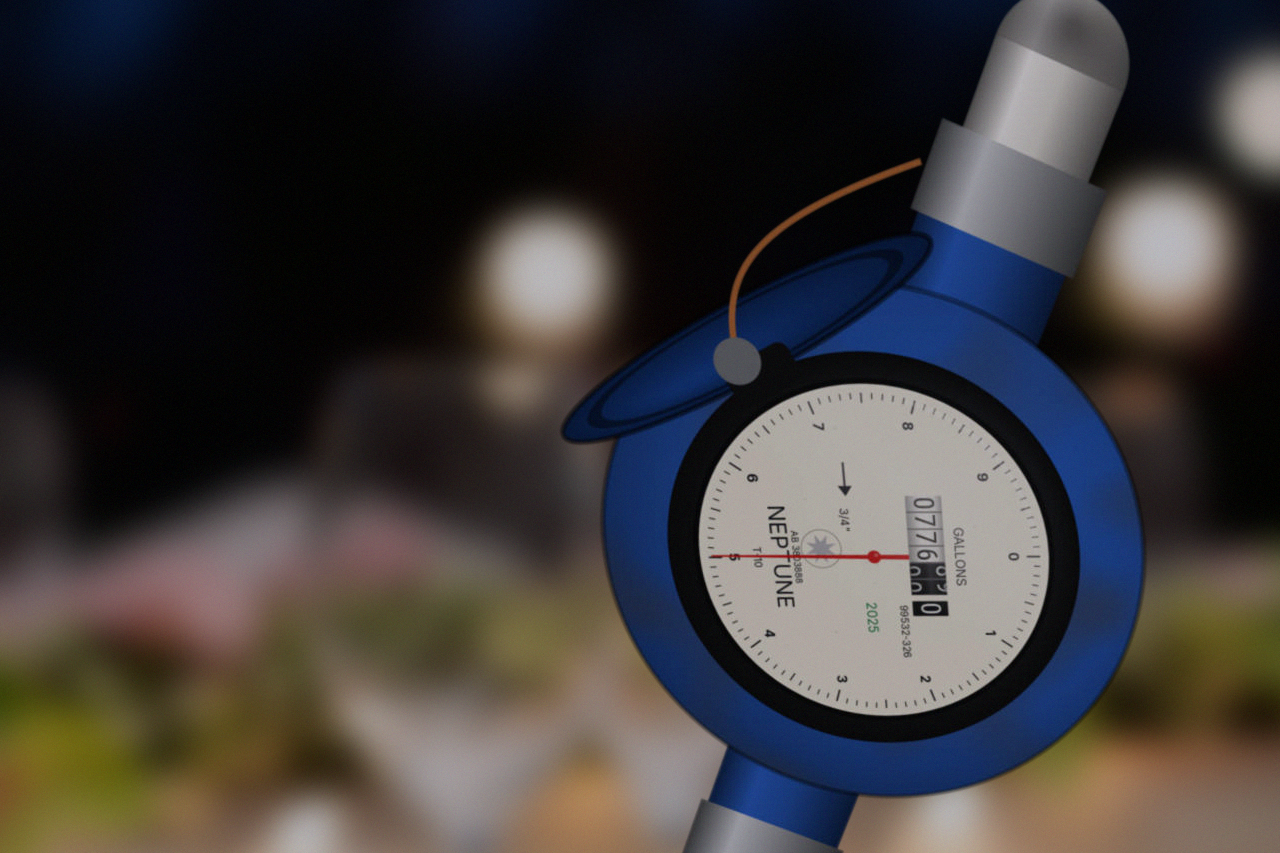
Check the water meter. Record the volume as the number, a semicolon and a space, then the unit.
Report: 776895.0; gal
